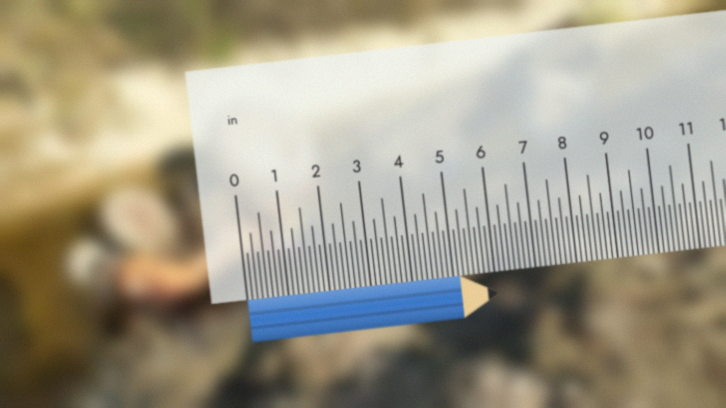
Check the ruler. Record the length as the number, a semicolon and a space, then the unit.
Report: 6; in
